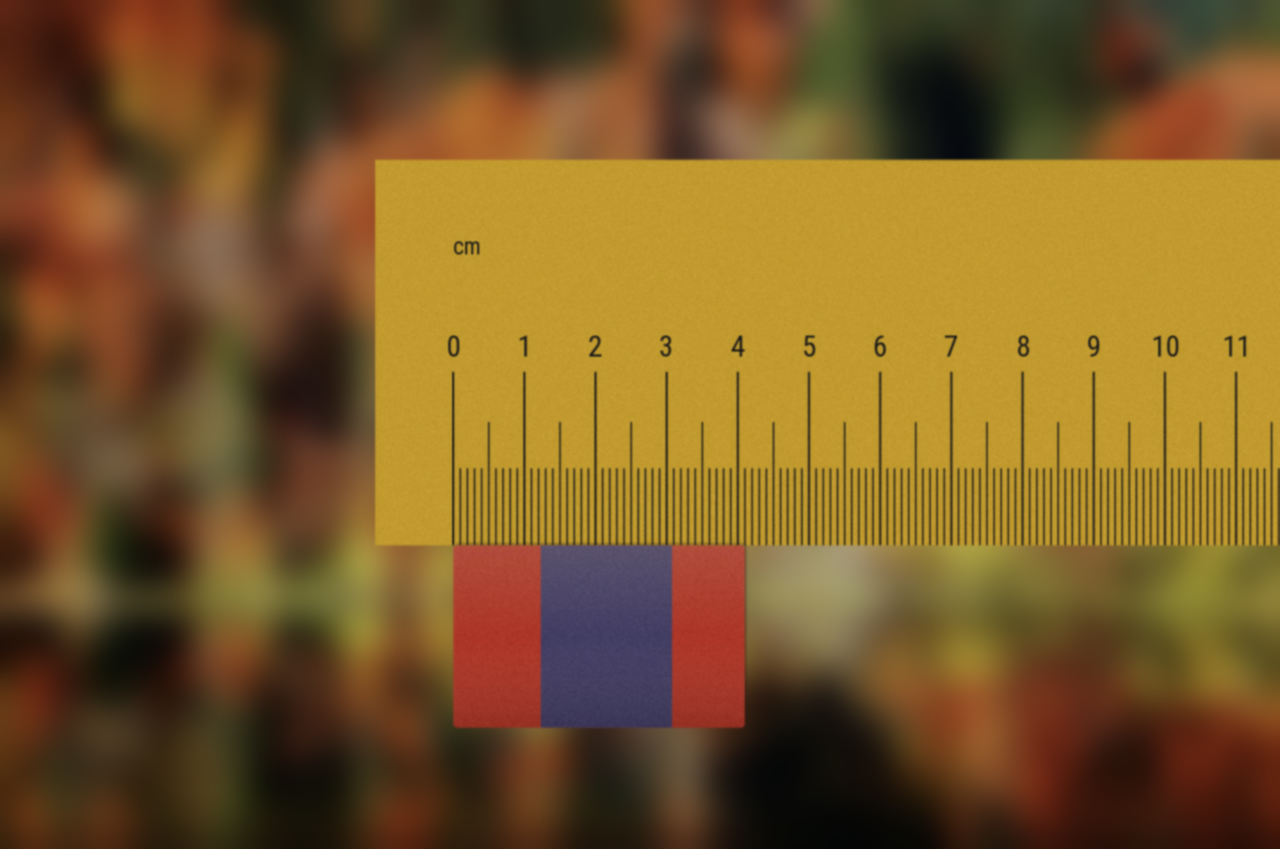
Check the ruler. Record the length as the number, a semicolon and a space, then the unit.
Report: 4.1; cm
